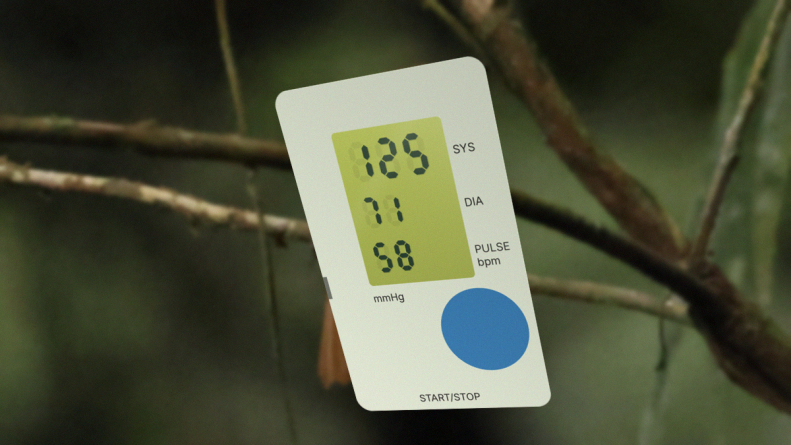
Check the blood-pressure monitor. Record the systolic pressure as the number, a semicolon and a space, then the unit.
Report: 125; mmHg
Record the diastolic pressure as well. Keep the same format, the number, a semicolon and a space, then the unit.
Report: 71; mmHg
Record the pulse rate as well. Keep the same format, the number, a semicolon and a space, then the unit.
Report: 58; bpm
